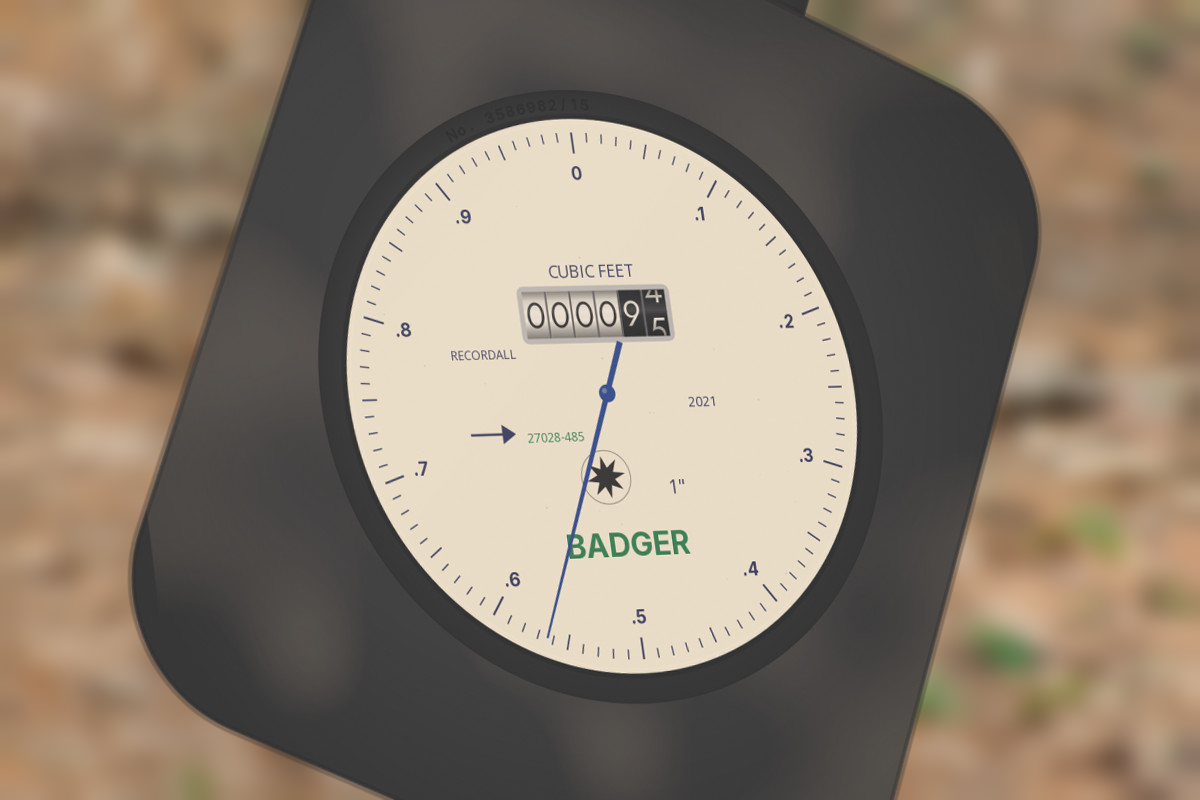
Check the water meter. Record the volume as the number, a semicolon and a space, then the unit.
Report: 94.56; ft³
